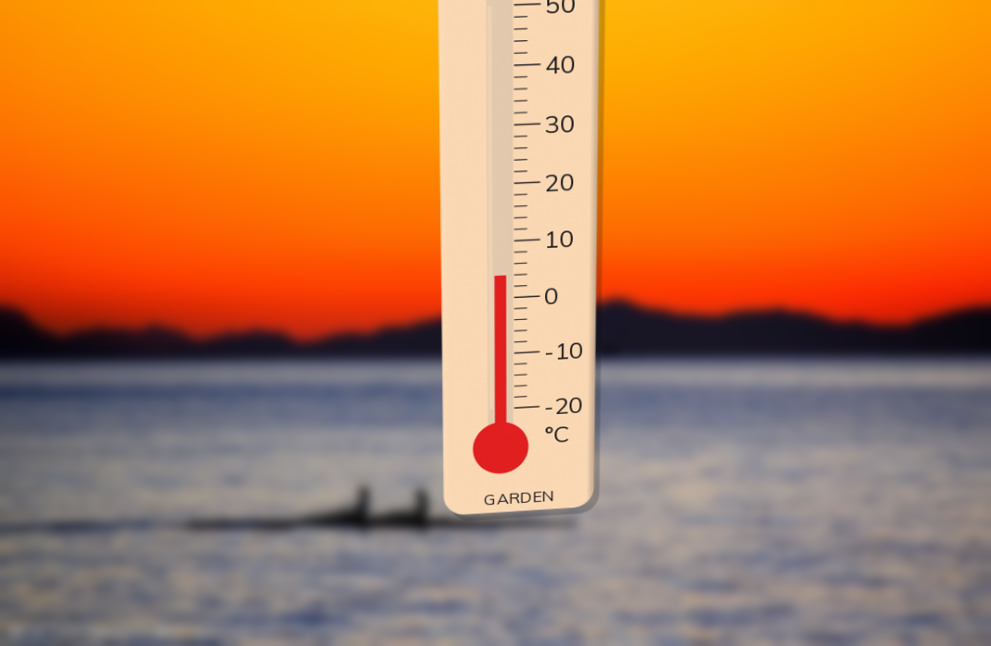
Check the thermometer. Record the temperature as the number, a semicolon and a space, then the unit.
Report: 4; °C
